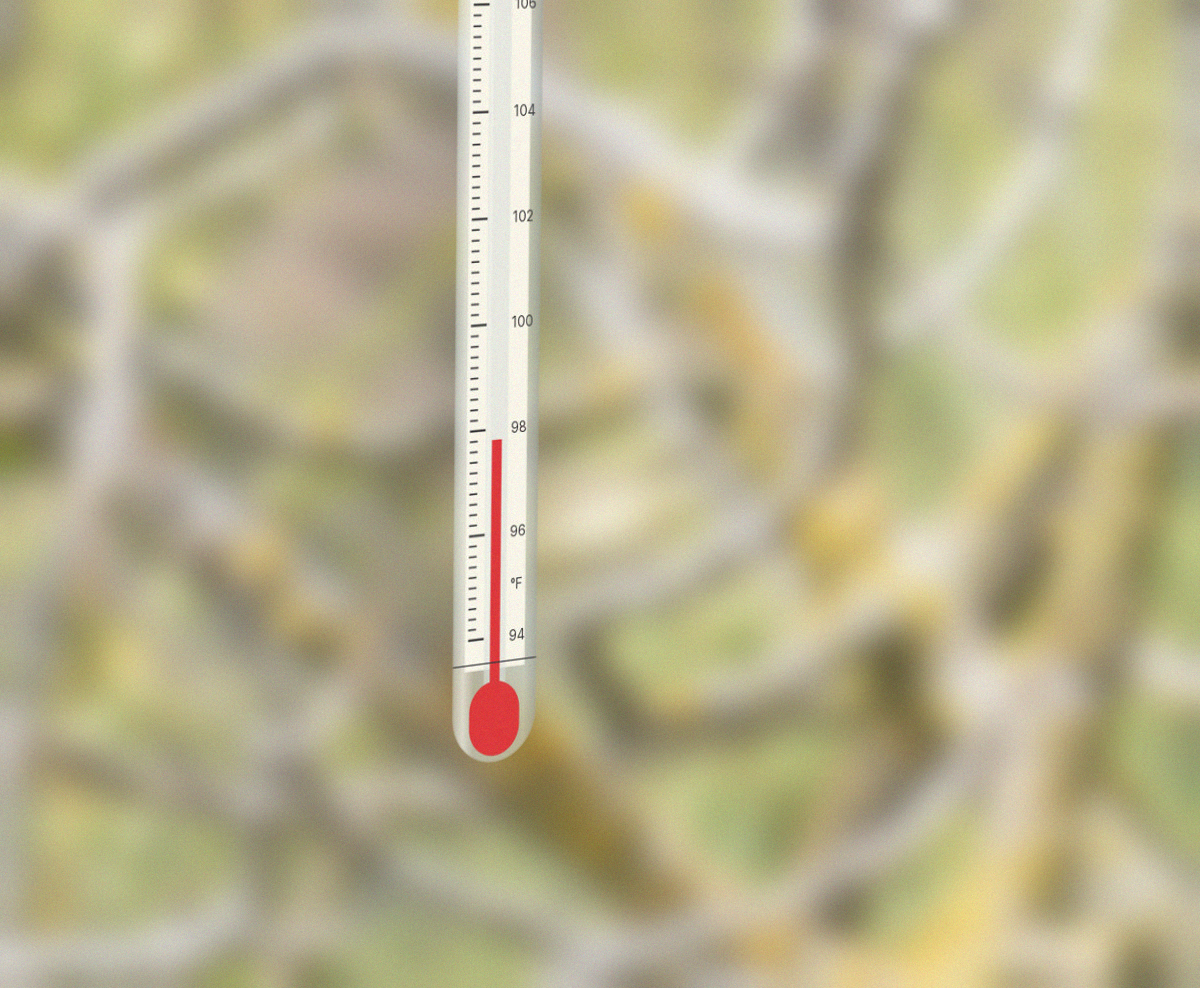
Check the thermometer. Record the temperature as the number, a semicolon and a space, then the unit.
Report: 97.8; °F
